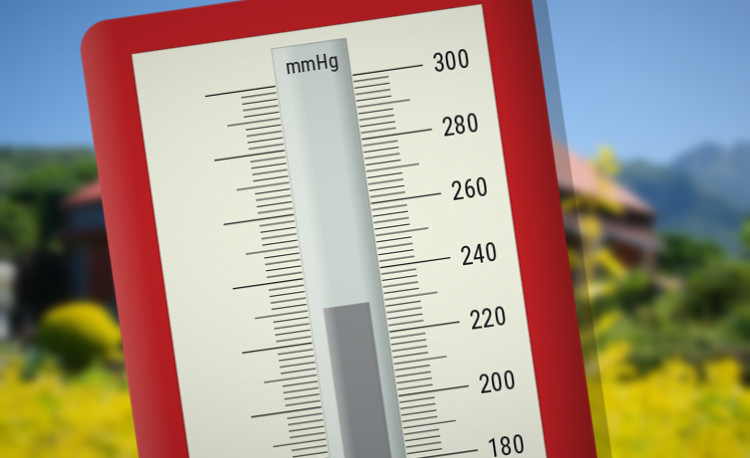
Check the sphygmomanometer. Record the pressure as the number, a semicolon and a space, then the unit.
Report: 230; mmHg
